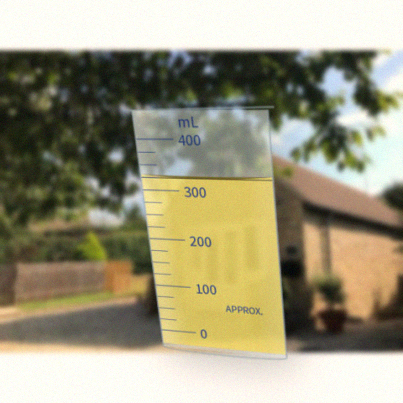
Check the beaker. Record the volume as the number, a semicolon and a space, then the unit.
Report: 325; mL
